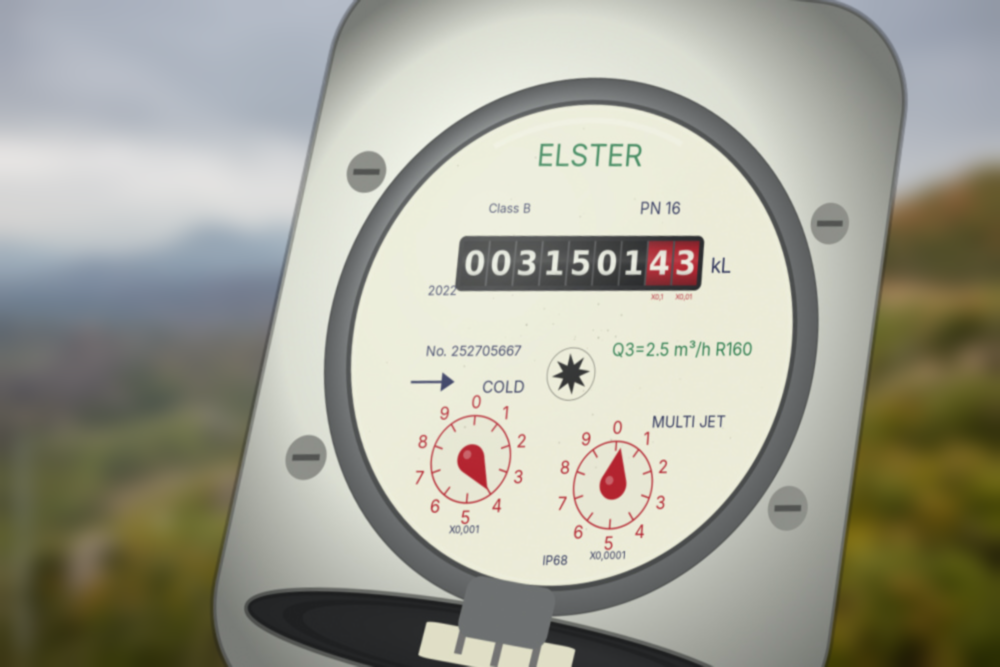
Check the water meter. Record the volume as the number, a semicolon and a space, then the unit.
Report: 31501.4340; kL
